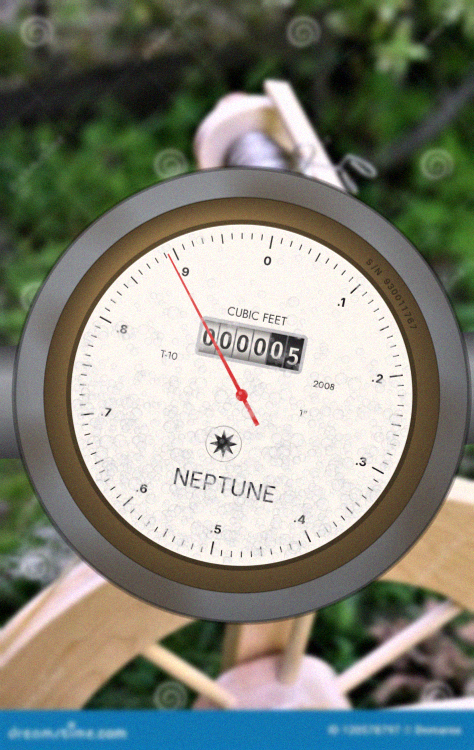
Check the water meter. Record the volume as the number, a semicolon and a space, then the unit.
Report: 4.89; ft³
